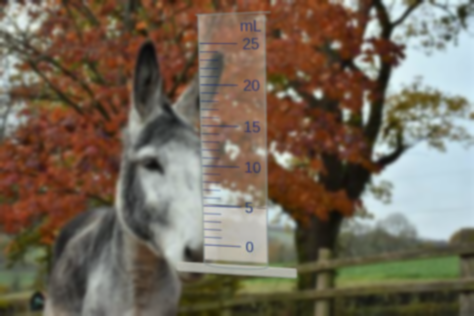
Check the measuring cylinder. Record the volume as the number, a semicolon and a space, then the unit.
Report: 5; mL
